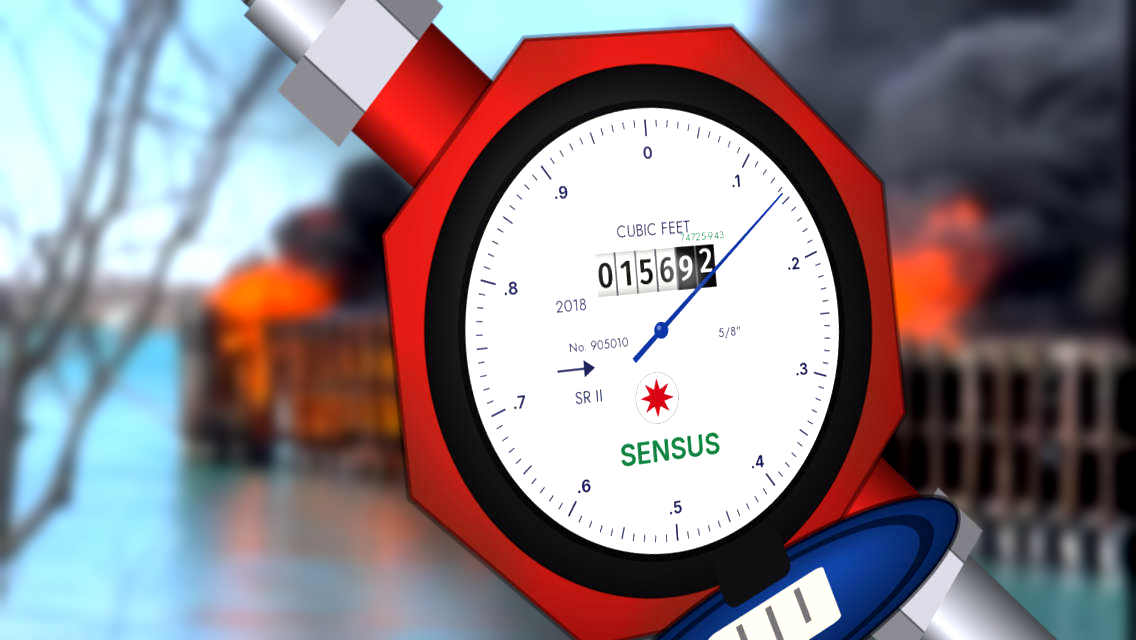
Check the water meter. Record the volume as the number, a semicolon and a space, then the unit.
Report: 15692.14; ft³
